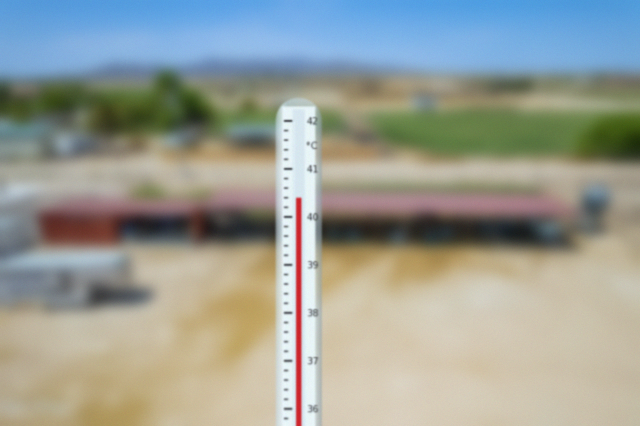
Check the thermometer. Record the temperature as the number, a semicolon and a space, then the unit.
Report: 40.4; °C
